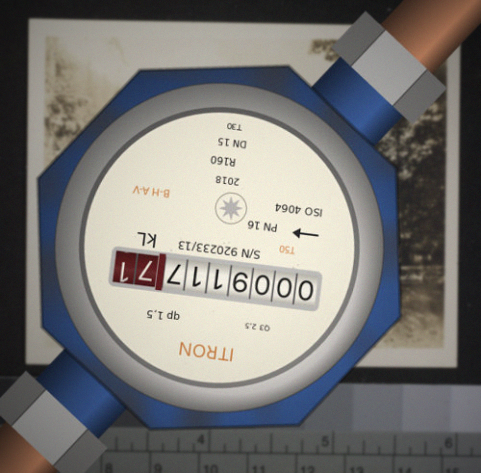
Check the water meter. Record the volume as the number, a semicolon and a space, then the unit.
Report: 9117.71; kL
